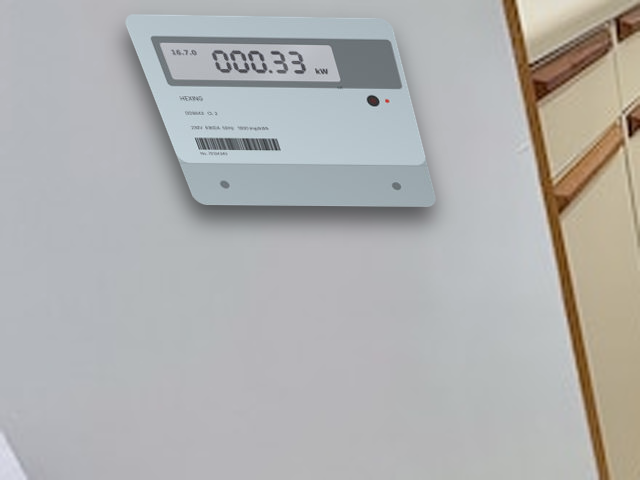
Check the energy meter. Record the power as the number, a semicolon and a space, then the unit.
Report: 0.33; kW
